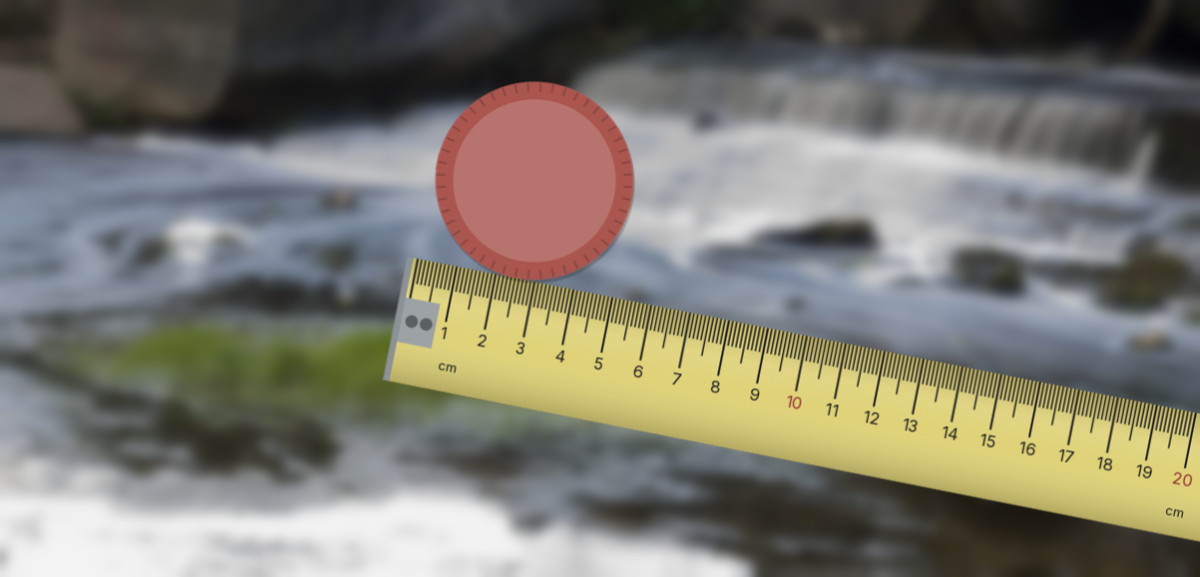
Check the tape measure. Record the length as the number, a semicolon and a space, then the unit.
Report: 5; cm
